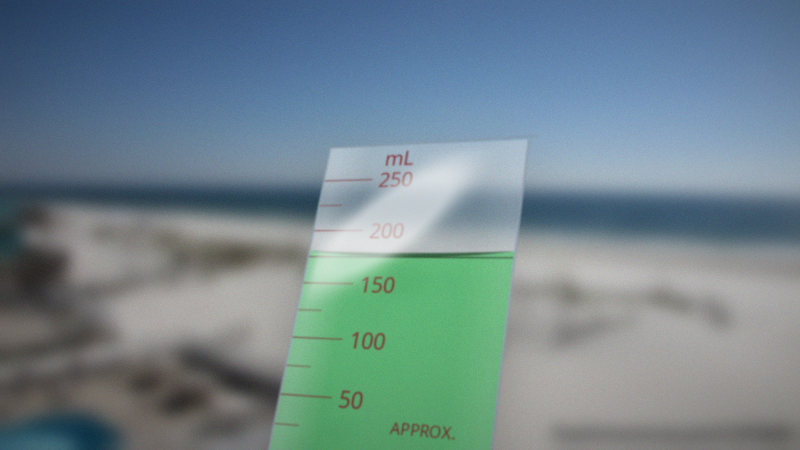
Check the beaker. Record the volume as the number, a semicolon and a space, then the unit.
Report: 175; mL
